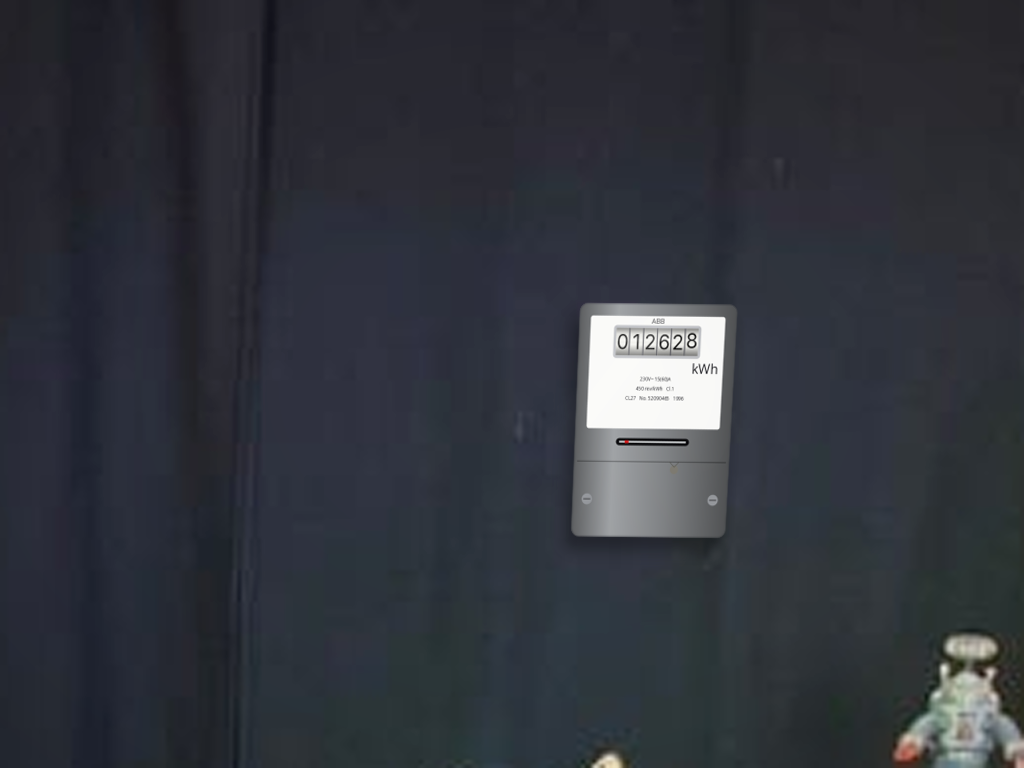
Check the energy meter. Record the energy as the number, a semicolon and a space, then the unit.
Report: 12628; kWh
